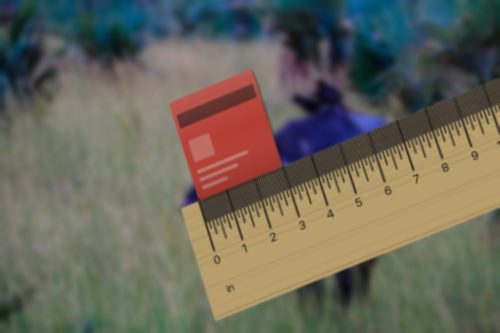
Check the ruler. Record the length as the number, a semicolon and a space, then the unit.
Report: 3; in
